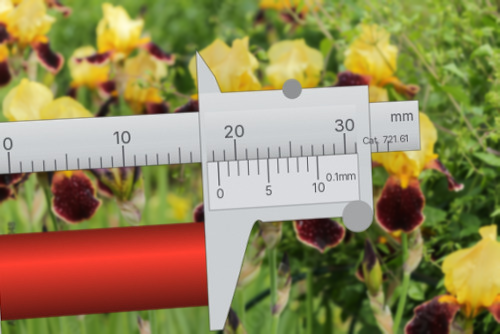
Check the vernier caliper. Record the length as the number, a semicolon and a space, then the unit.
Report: 18.4; mm
